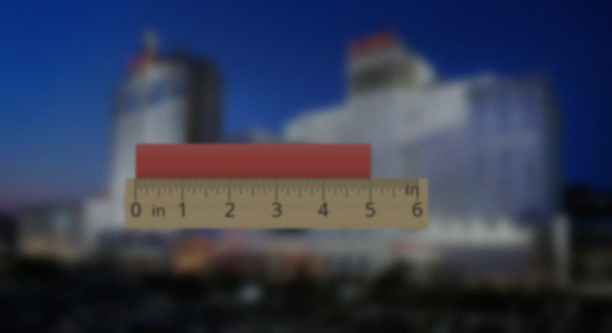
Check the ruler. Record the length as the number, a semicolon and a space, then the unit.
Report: 5; in
